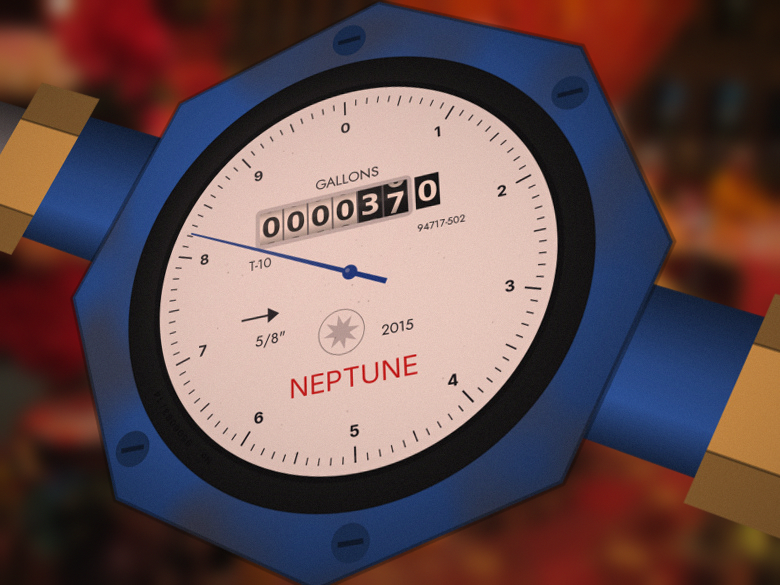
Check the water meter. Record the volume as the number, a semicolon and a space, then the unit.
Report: 368.2; gal
